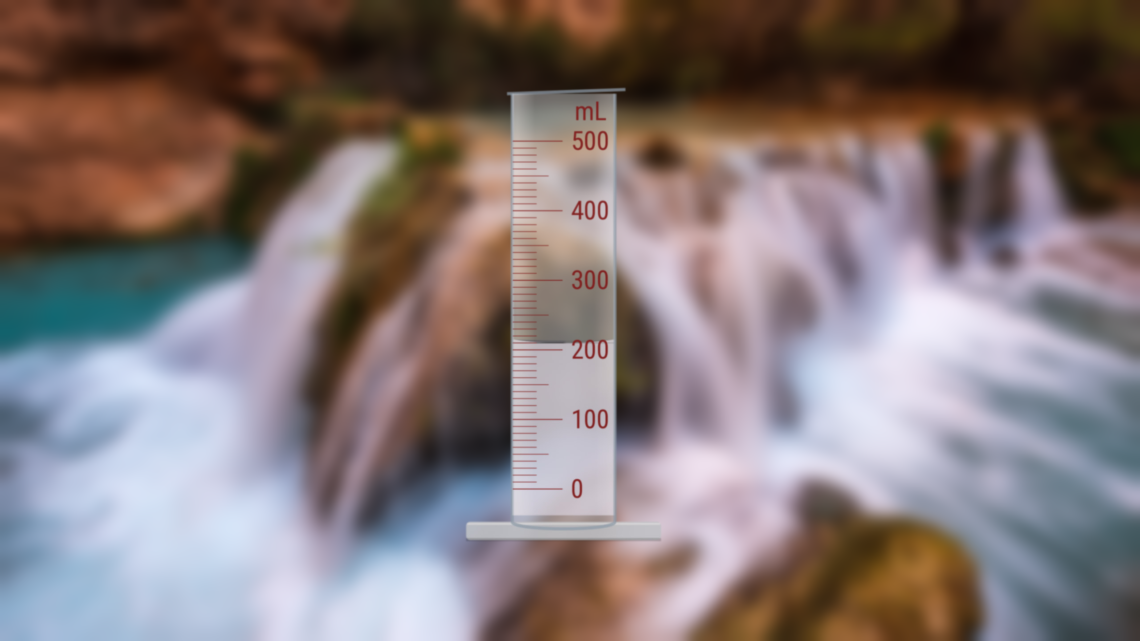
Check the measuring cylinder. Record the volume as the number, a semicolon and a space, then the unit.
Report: 210; mL
